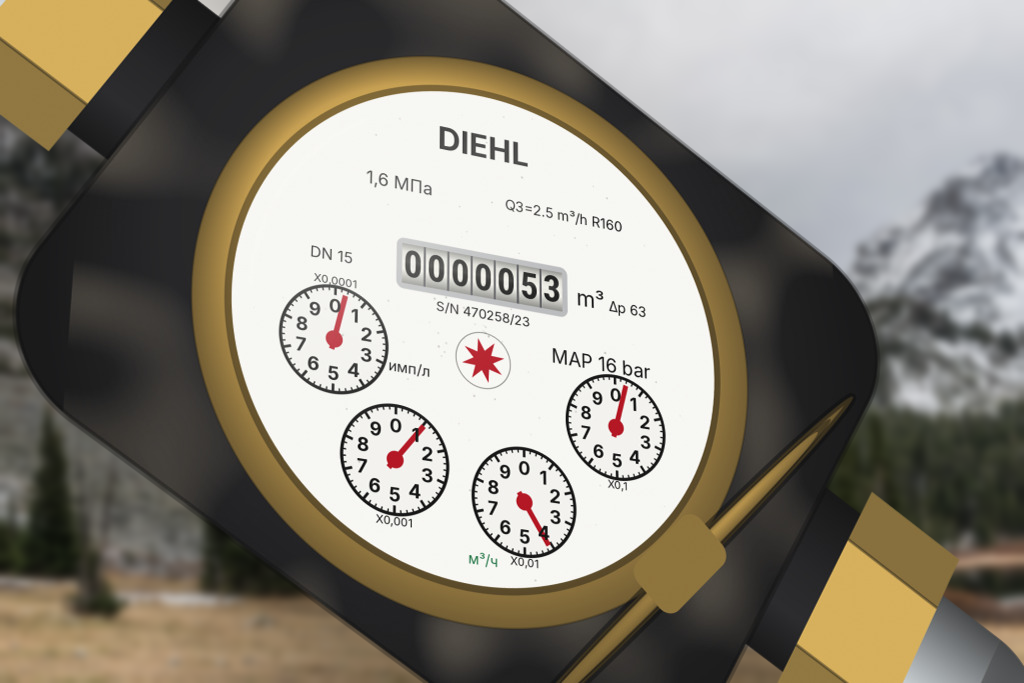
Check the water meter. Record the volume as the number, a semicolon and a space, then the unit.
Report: 53.0410; m³
